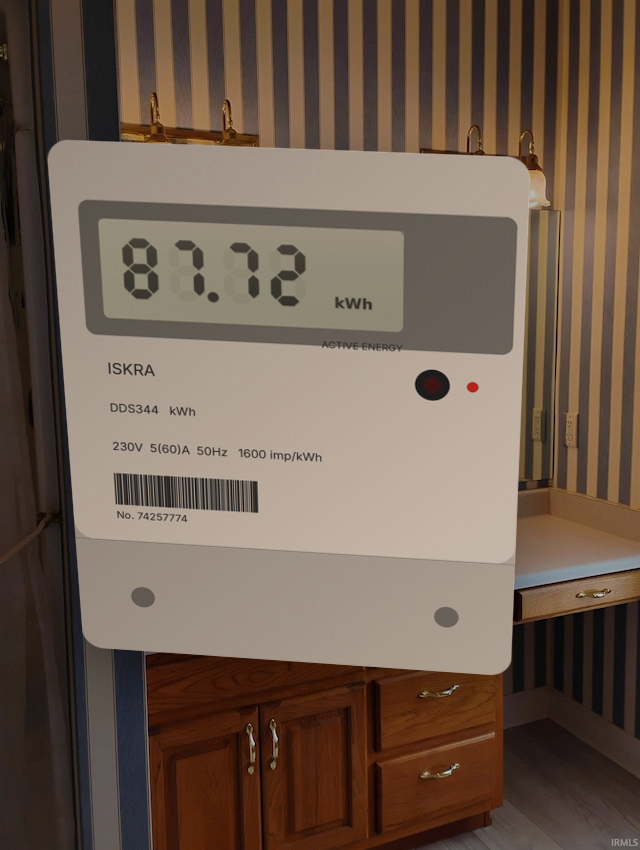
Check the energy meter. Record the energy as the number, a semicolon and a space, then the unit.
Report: 87.72; kWh
